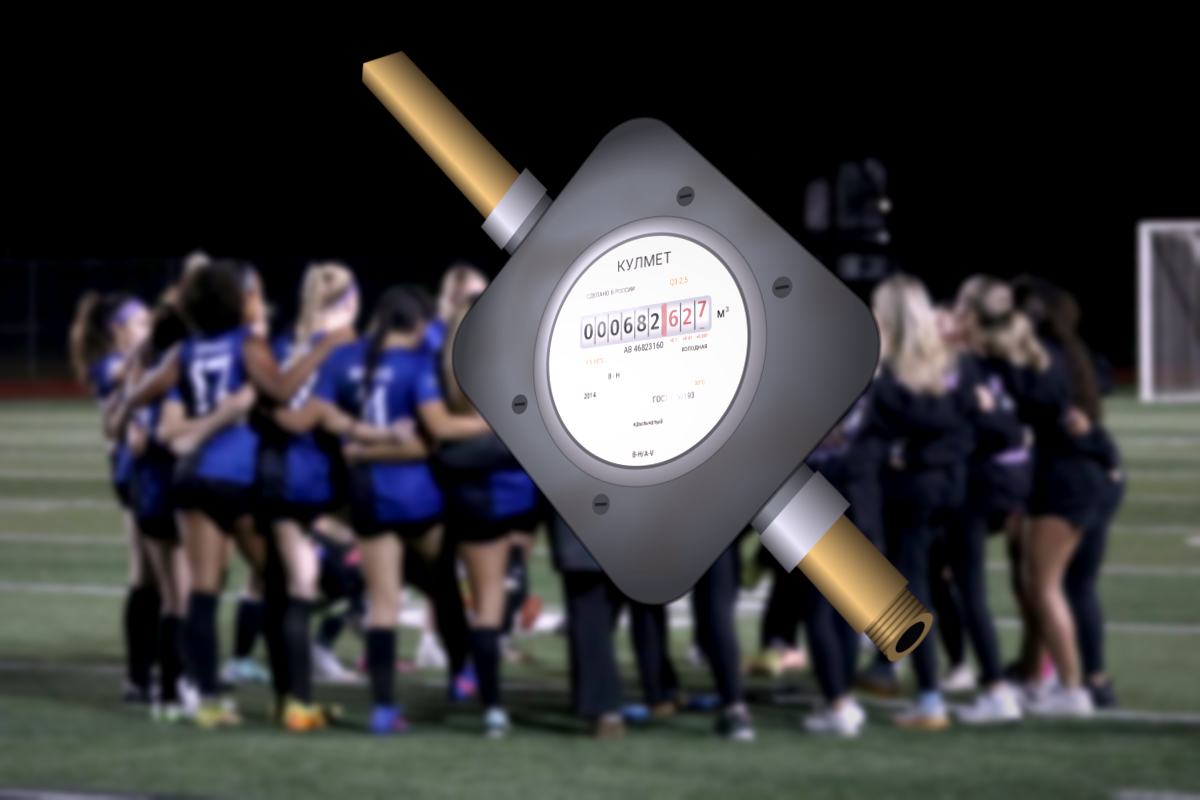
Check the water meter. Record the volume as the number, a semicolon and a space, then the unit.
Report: 682.627; m³
